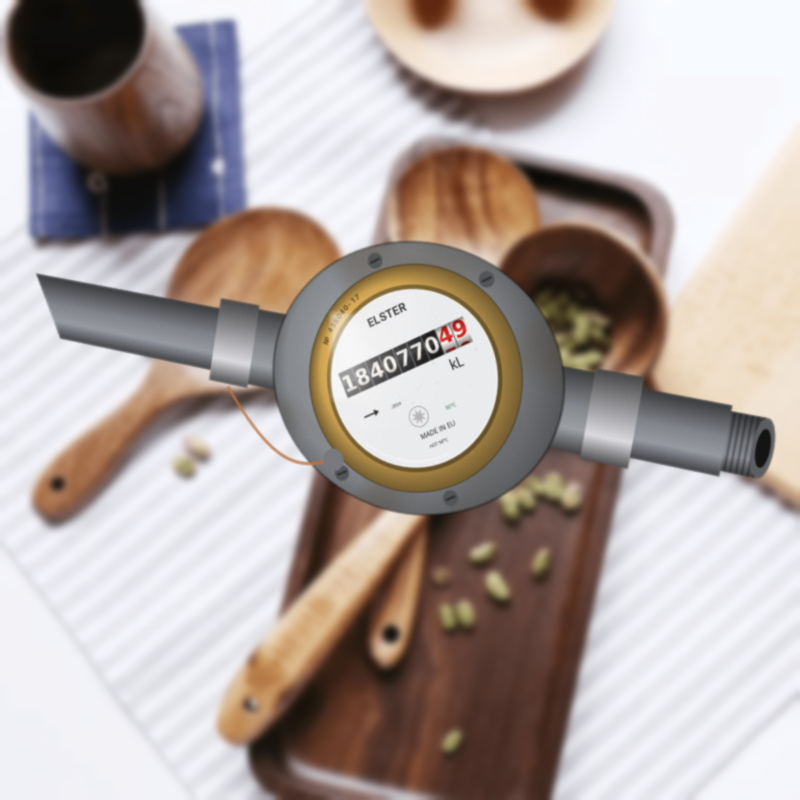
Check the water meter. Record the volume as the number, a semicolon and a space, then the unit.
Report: 1840770.49; kL
